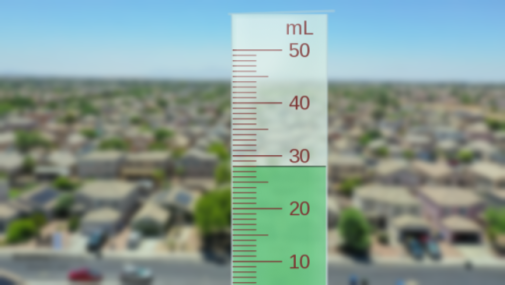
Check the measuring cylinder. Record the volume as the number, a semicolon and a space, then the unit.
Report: 28; mL
